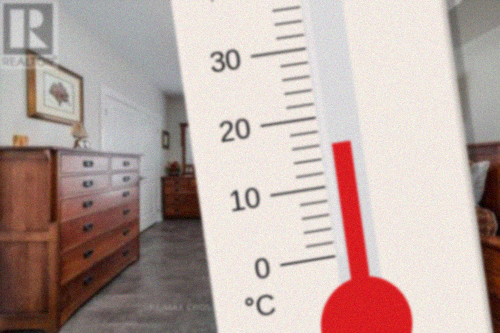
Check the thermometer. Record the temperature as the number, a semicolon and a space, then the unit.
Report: 16; °C
